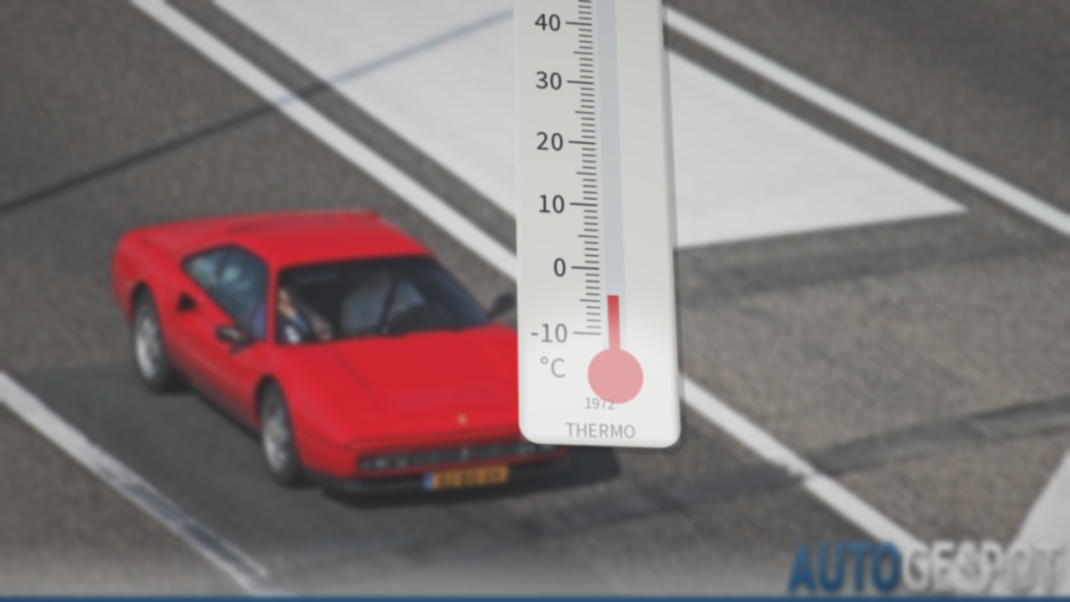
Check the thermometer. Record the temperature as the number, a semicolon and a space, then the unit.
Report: -4; °C
